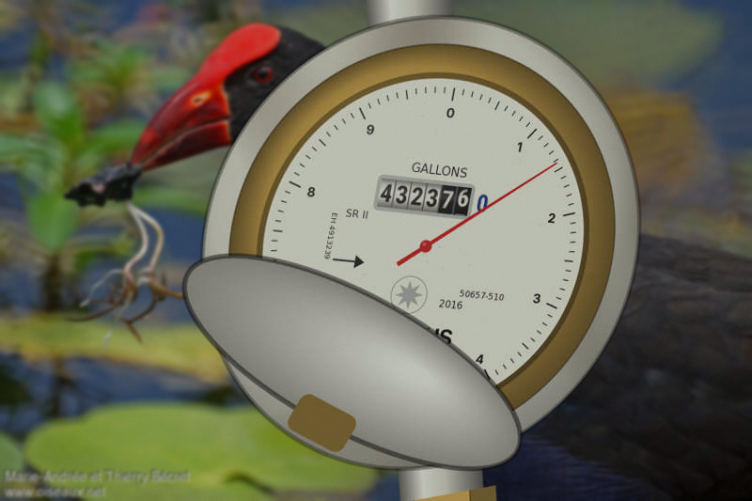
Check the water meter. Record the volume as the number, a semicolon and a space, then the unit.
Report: 4323761.4; gal
